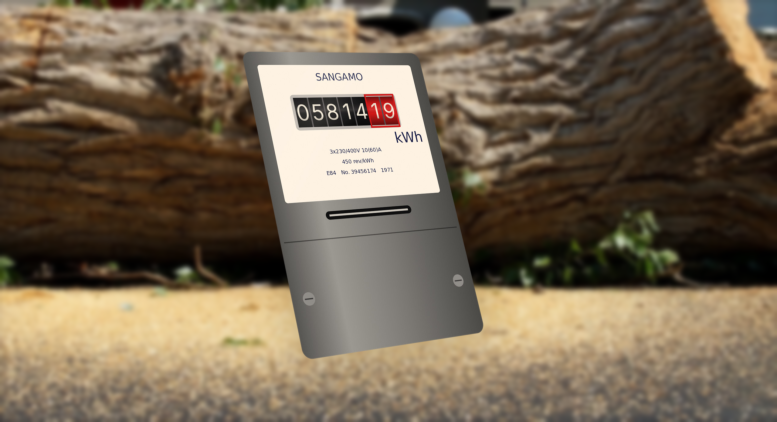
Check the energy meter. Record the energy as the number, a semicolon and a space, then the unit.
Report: 5814.19; kWh
